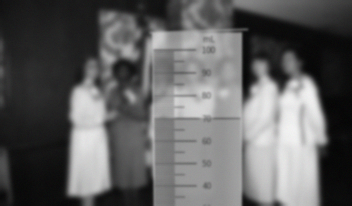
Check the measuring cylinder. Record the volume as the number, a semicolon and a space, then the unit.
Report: 70; mL
